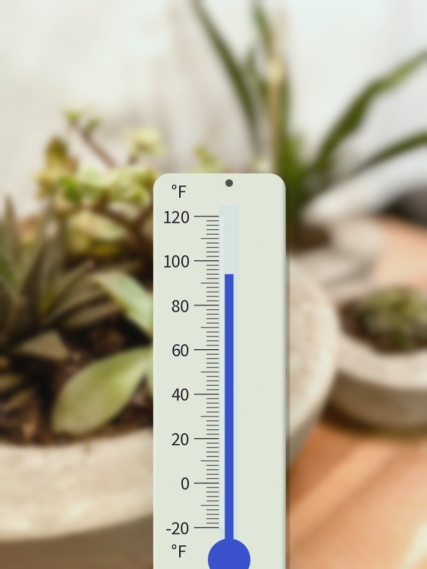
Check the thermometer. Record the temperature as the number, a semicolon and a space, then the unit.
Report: 94; °F
